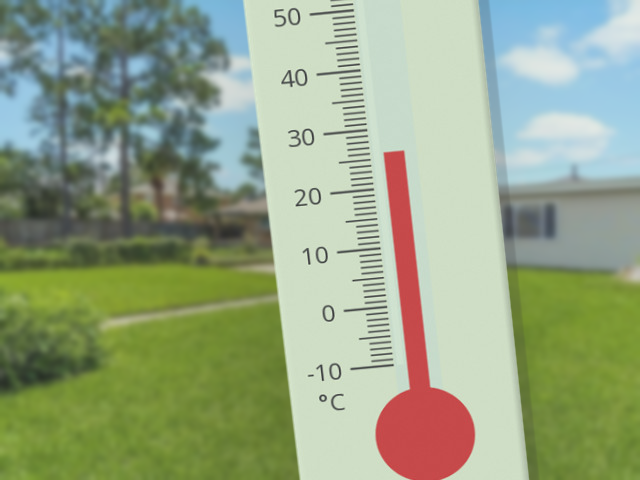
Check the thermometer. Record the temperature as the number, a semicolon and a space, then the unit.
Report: 26; °C
